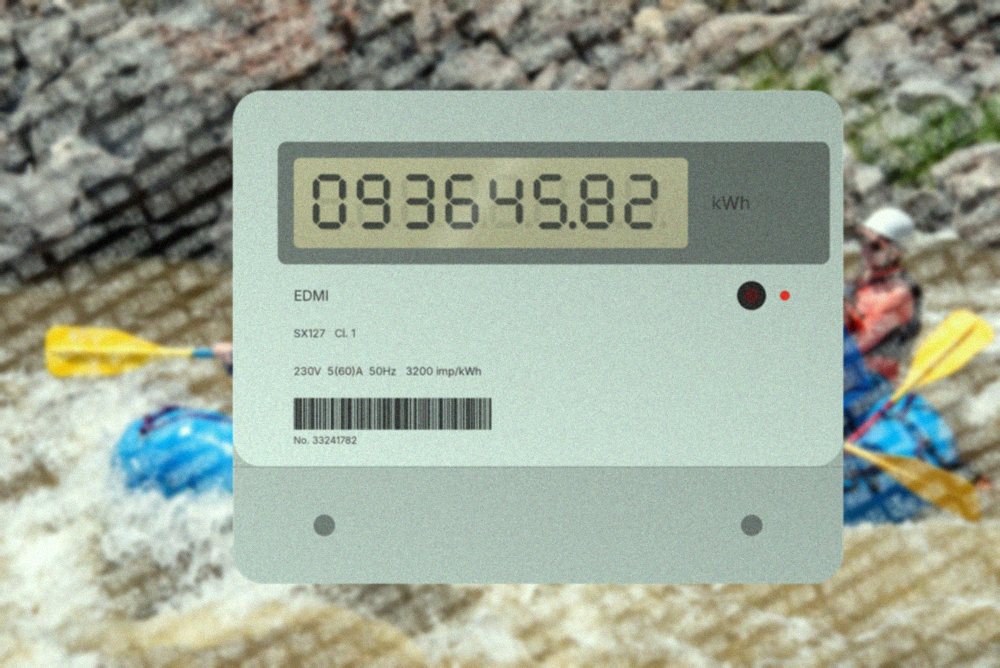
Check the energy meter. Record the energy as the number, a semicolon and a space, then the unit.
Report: 93645.82; kWh
